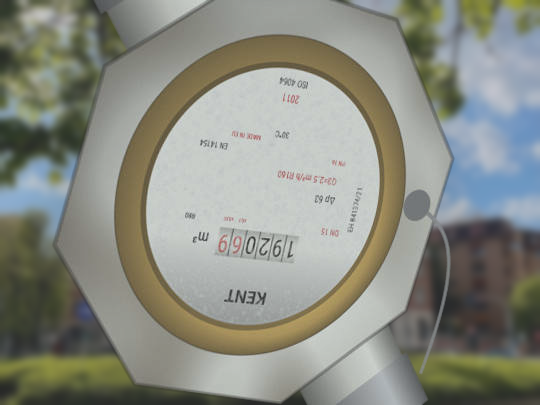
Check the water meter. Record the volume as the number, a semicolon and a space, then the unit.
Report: 1920.69; m³
